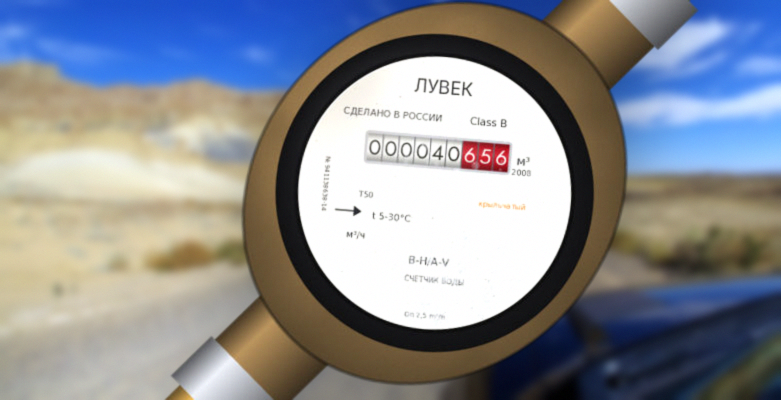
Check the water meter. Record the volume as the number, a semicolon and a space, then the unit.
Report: 40.656; m³
